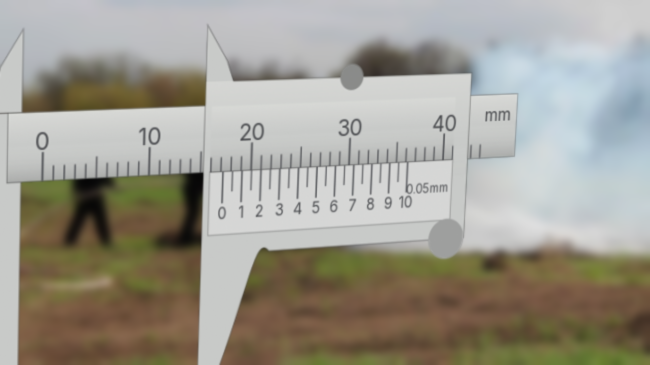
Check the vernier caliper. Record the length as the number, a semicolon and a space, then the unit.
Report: 17.2; mm
